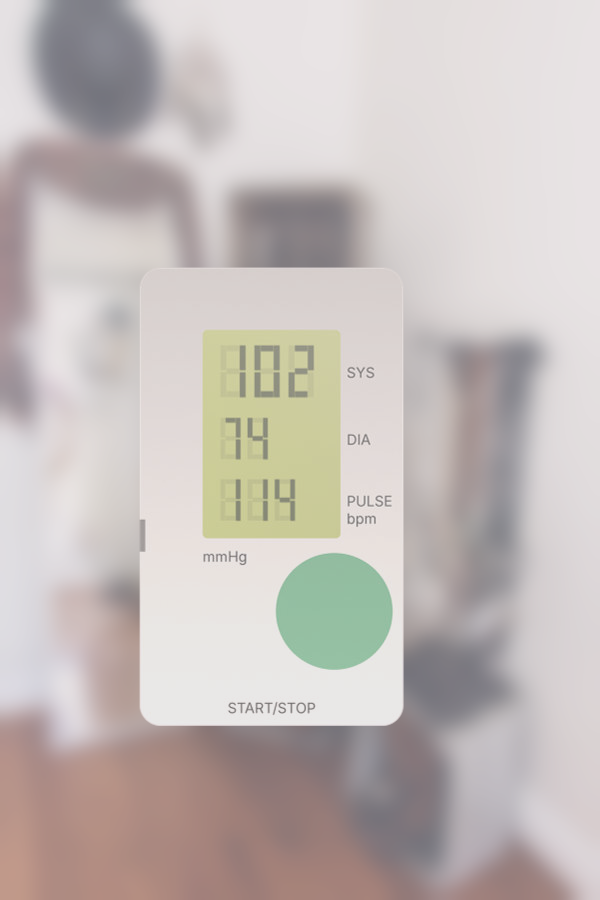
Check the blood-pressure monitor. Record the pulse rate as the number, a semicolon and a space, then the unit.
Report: 114; bpm
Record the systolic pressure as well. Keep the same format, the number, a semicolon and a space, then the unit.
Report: 102; mmHg
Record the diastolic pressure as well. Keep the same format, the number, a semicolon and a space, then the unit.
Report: 74; mmHg
